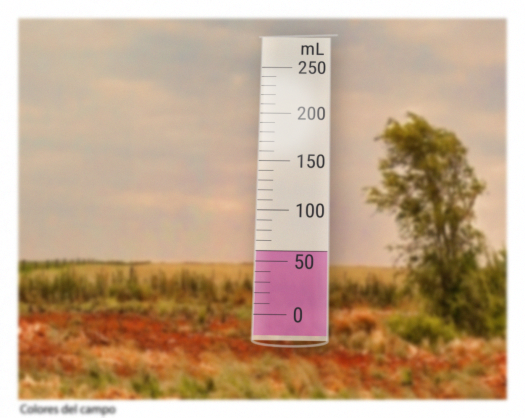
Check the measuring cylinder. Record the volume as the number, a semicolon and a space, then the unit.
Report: 60; mL
